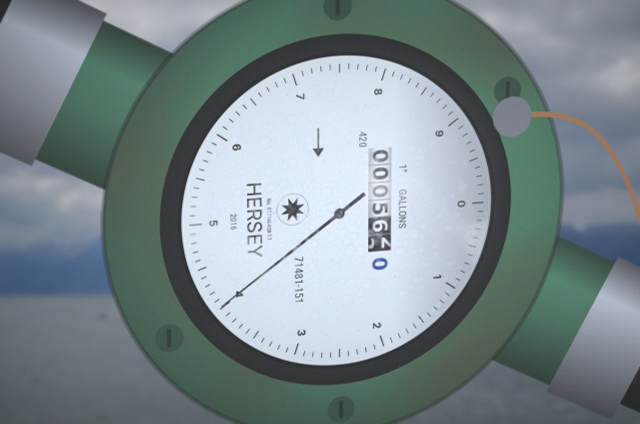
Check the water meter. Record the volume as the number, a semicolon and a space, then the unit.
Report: 5624.0; gal
